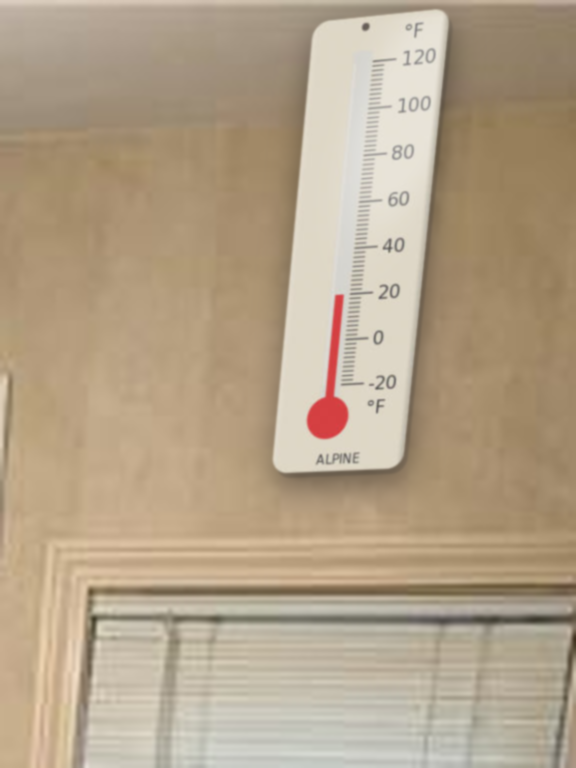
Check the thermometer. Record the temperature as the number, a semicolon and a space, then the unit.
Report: 20; °F
